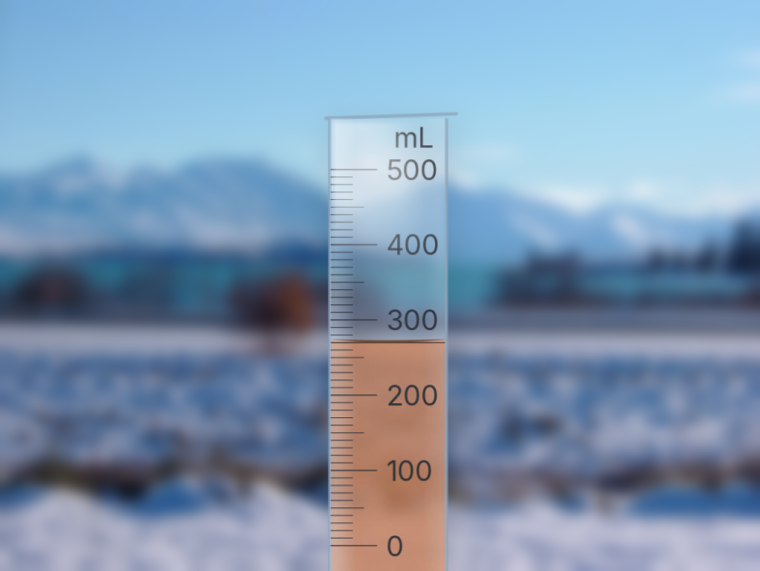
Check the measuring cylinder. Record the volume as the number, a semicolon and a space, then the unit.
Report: 270; mL
